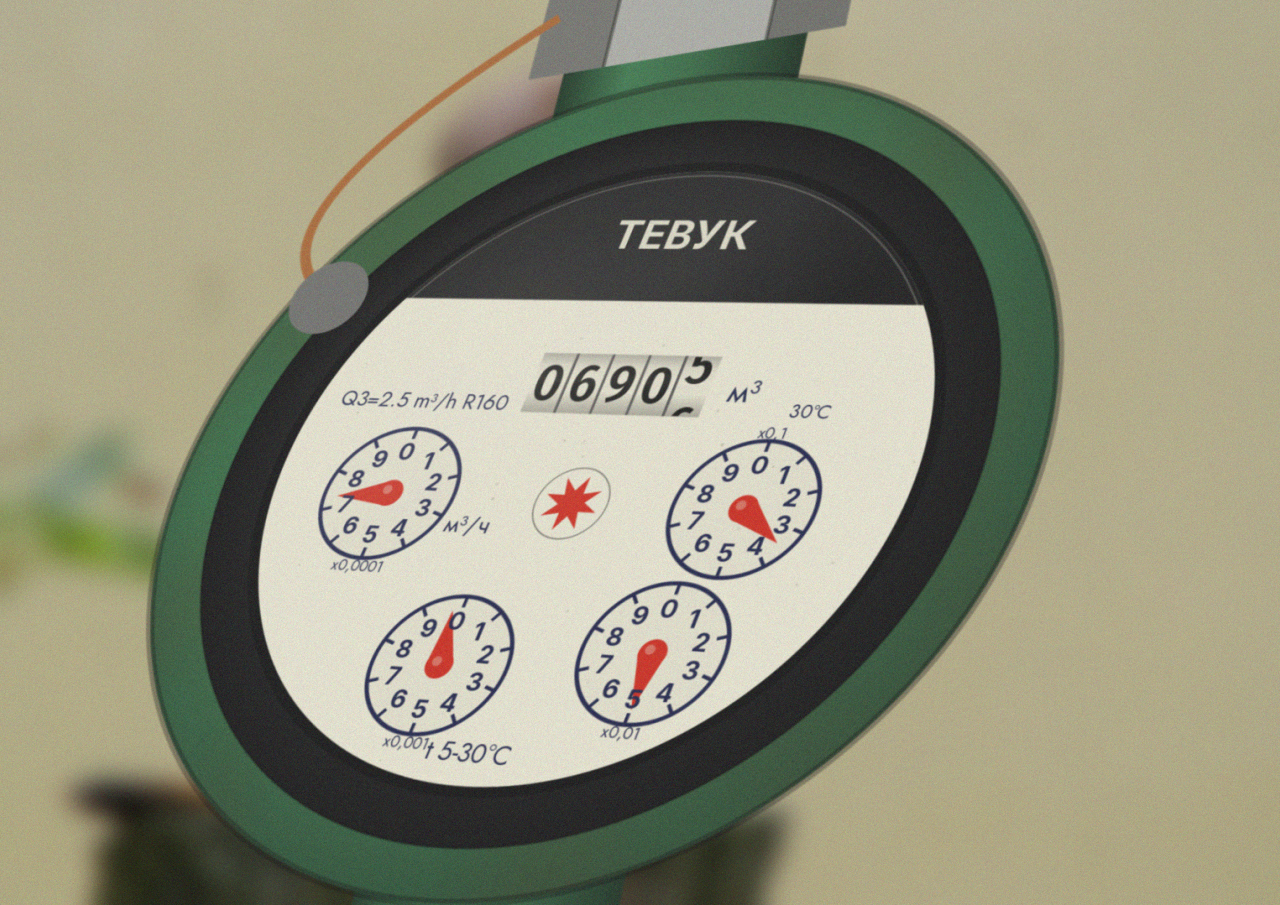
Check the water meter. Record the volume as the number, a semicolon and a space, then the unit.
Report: 6905.3497; m³
